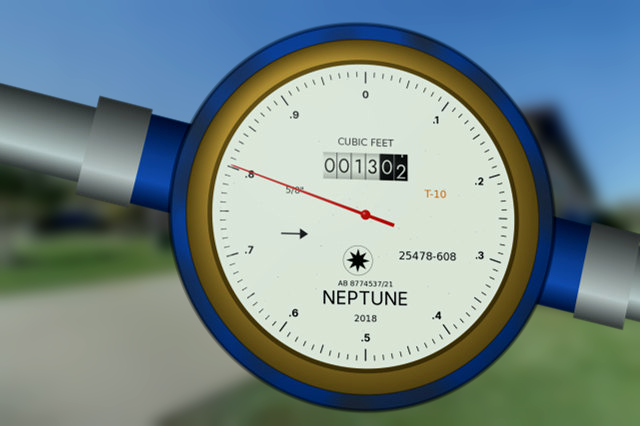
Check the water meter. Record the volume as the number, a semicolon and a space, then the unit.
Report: 1301.80; ft³
